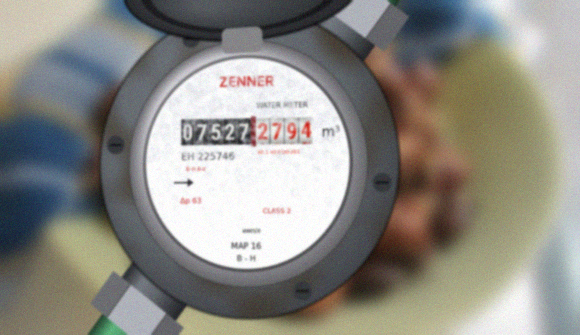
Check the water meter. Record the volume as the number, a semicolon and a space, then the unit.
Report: 7527.2794; m³
